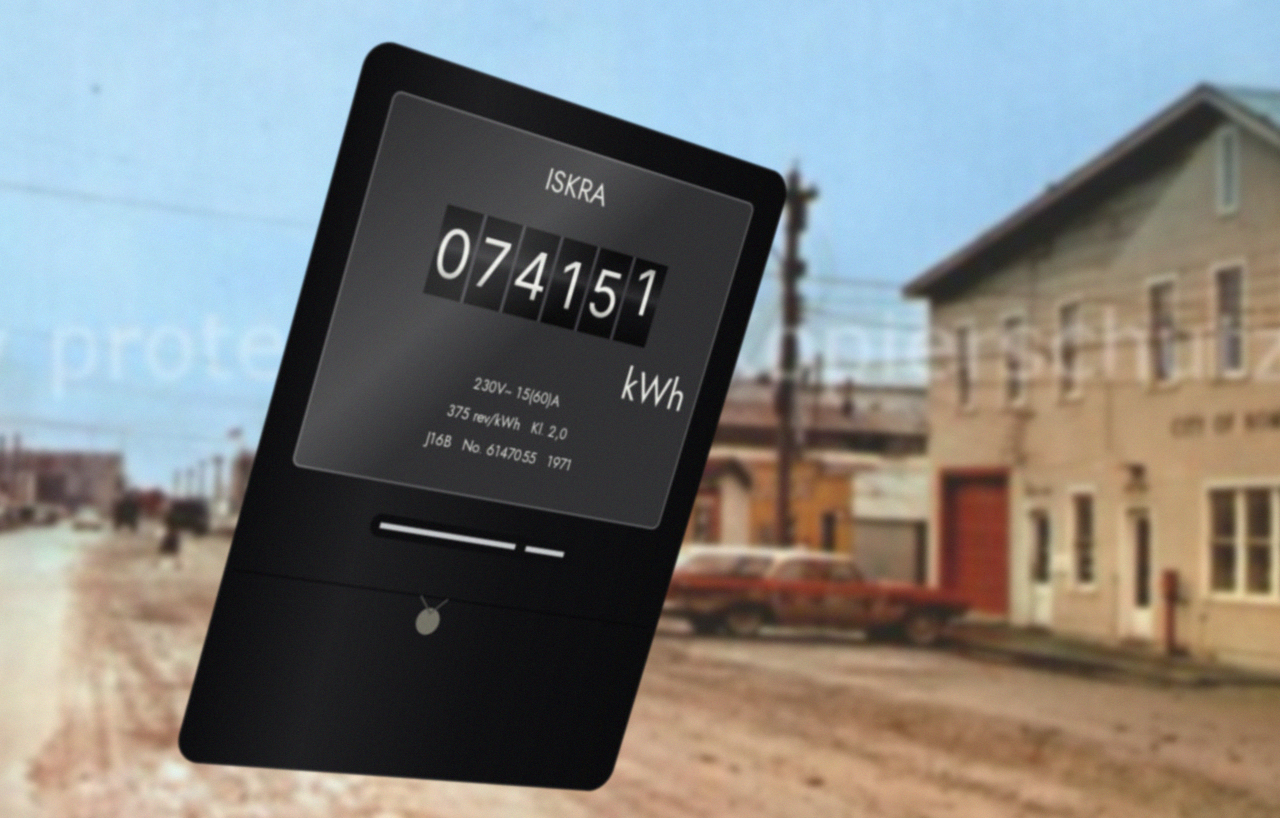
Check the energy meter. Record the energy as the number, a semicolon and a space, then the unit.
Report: 74151; kWh
